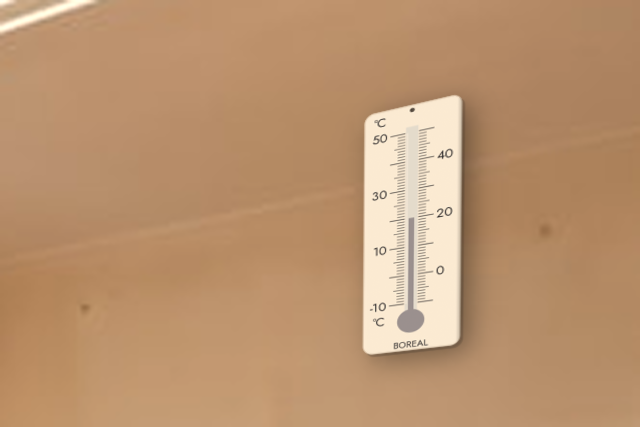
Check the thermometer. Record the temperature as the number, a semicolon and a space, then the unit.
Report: 20; °C
